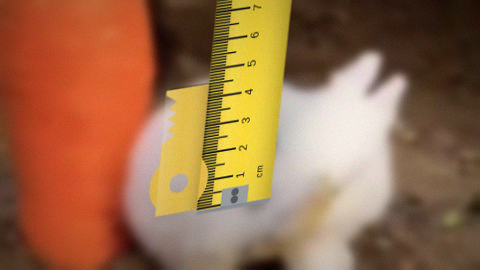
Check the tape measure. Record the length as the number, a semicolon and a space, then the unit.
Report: 4.5; cm
